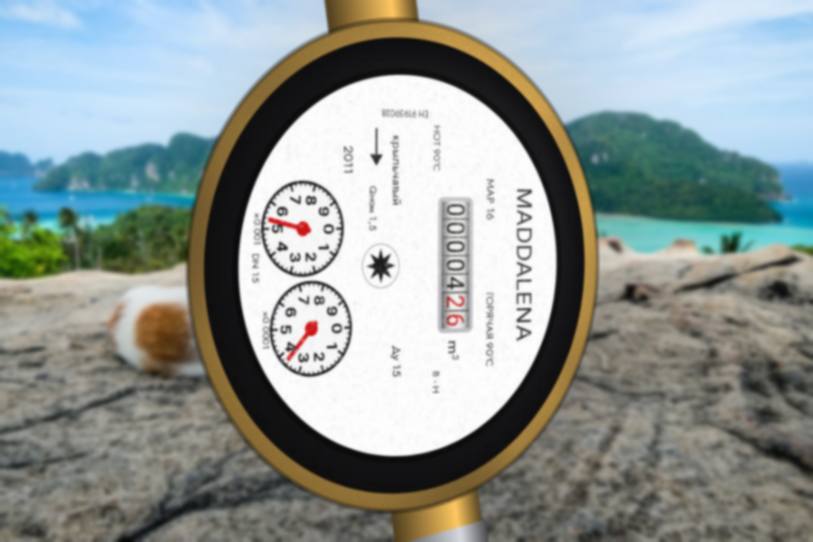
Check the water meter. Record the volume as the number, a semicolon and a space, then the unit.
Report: 4.2653; m³
